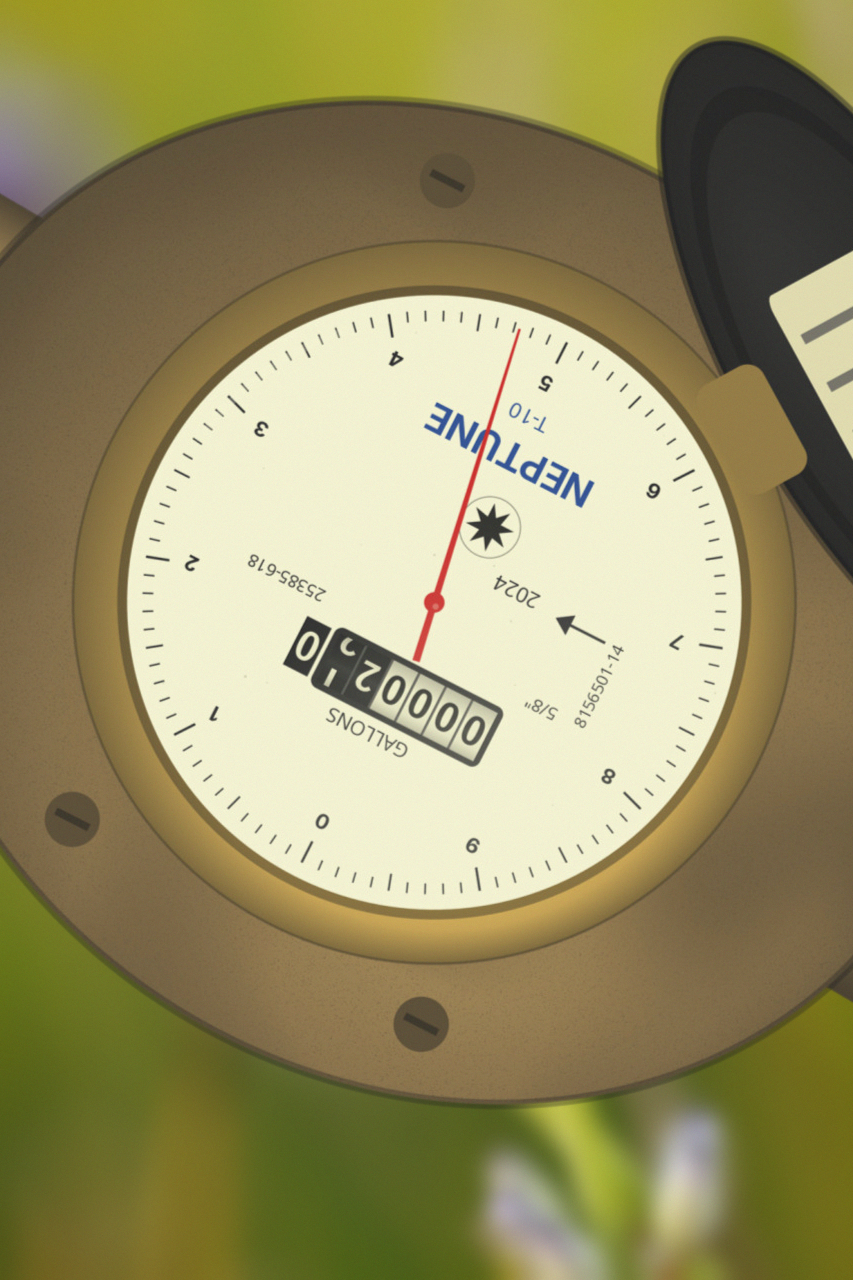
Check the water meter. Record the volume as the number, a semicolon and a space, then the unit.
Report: 214.7; gal
